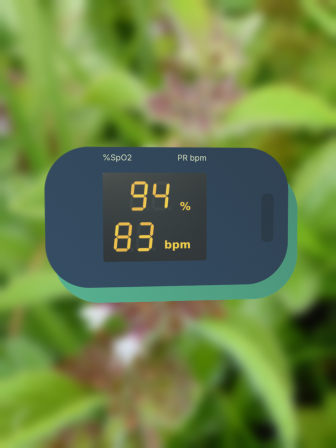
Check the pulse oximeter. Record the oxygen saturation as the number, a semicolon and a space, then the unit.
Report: 94; %
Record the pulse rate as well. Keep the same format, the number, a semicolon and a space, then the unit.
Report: 83; bpm
